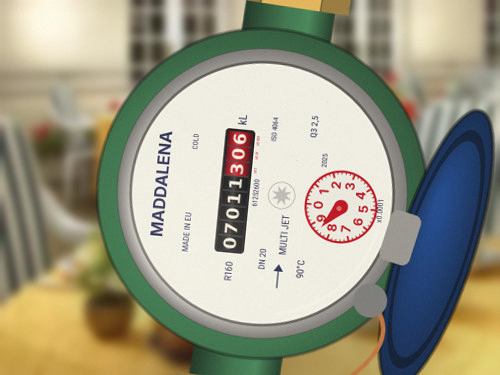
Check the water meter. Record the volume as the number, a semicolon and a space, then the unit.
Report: 7011.3068; kL
